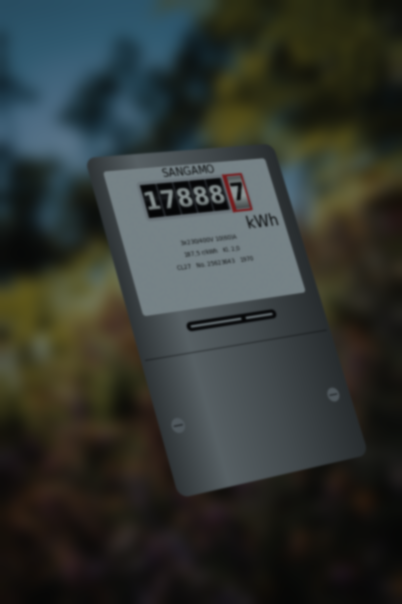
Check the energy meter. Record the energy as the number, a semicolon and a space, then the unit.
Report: 17888.7; kWh
